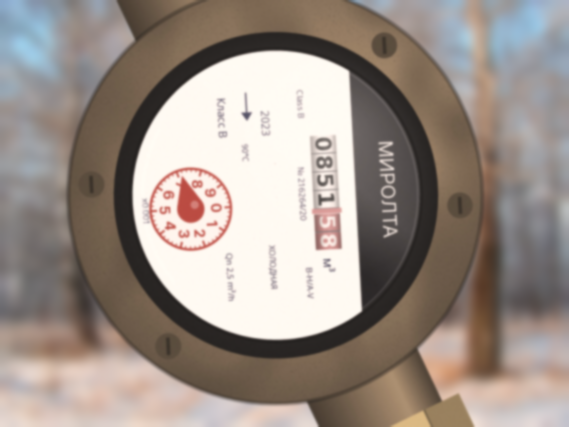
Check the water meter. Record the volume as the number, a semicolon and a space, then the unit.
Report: 851.587; m³
